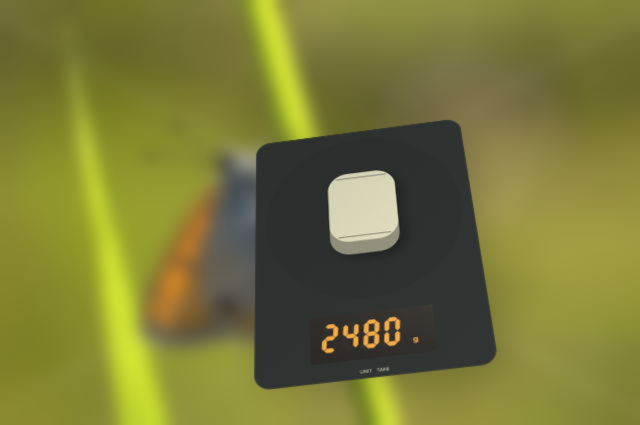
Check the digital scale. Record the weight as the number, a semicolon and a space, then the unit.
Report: 2480; g
